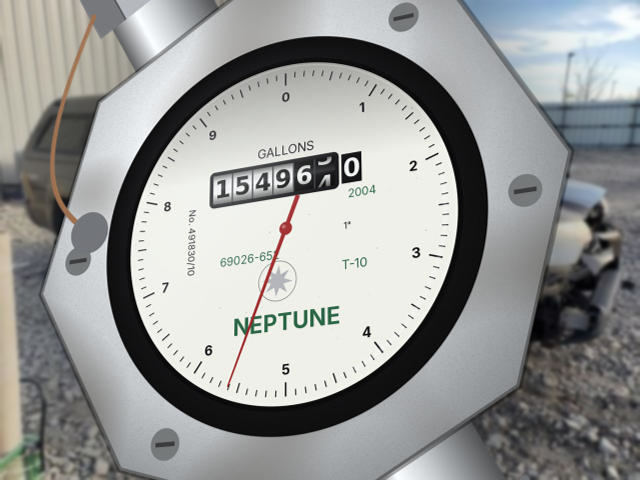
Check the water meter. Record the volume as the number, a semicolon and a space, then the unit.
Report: 1549635.6; gal
